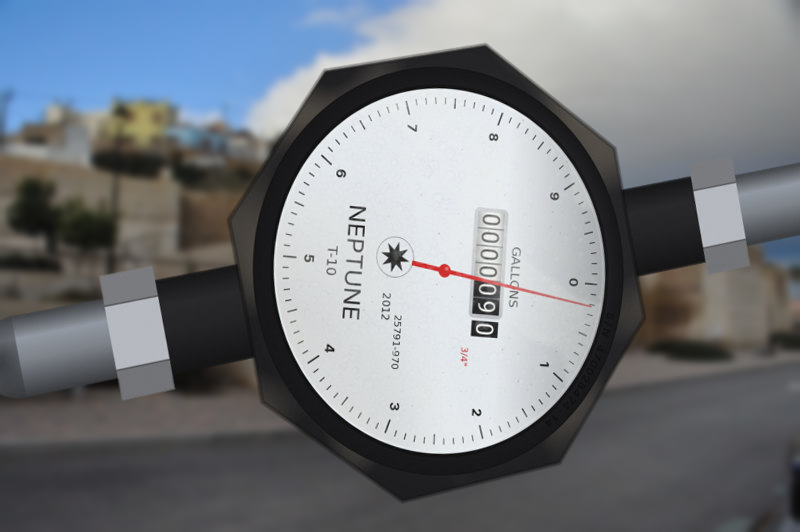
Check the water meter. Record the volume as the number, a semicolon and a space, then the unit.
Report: 90.2; gal
